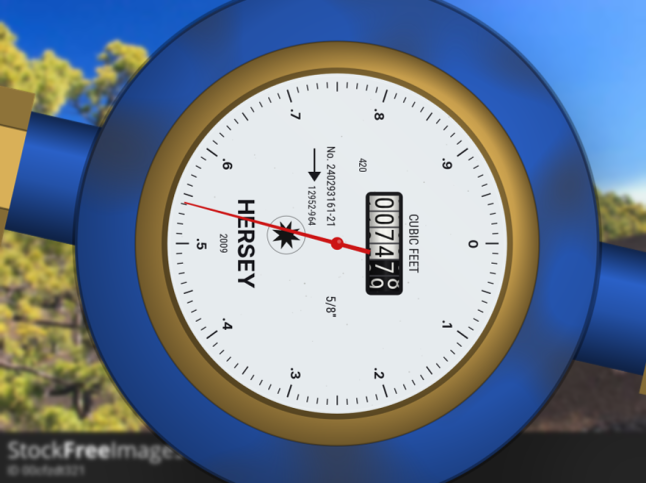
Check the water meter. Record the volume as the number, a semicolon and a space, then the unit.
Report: 7478.54; ft³
